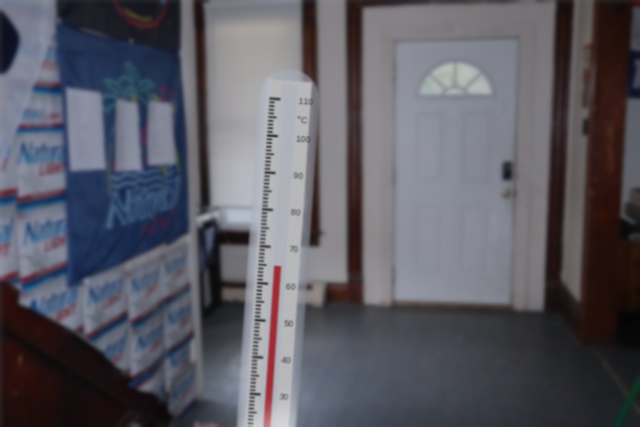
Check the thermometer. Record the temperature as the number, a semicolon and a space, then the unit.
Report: 65; °C
